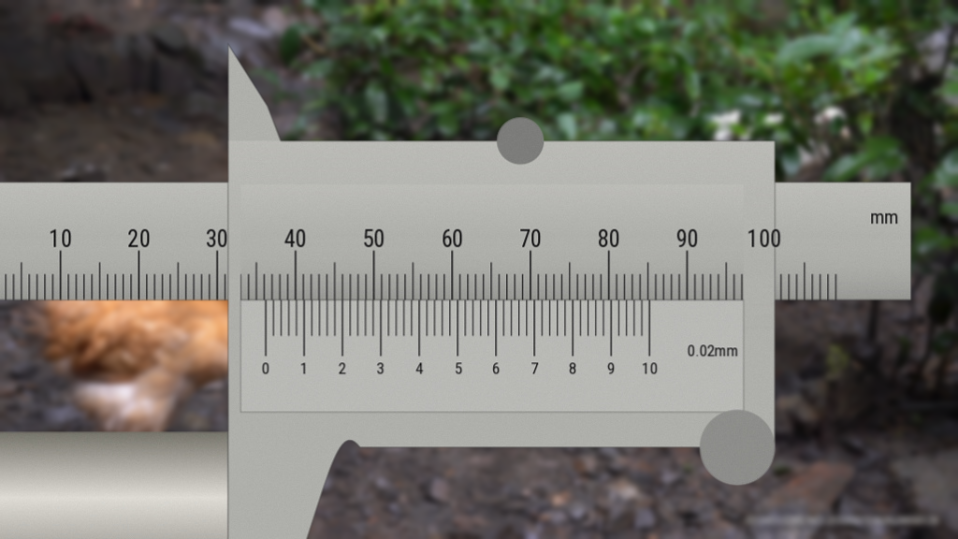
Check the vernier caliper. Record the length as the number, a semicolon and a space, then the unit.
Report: 36.2; mm
